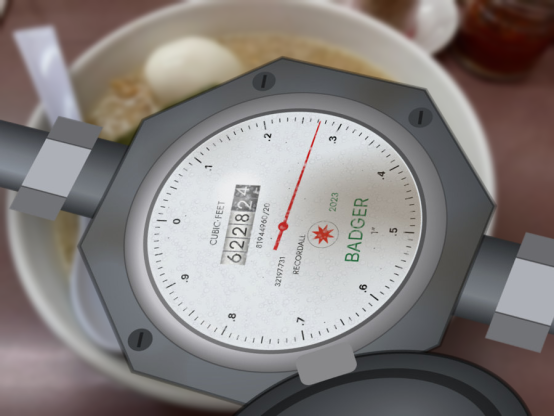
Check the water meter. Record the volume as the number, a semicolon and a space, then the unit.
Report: 622824.27; ft³
